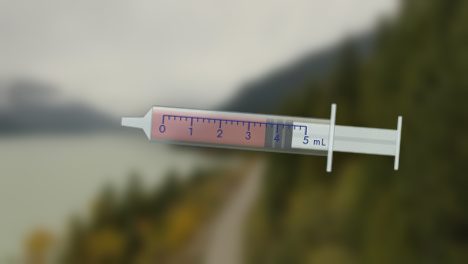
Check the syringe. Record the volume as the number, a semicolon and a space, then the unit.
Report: 3.6; mL
